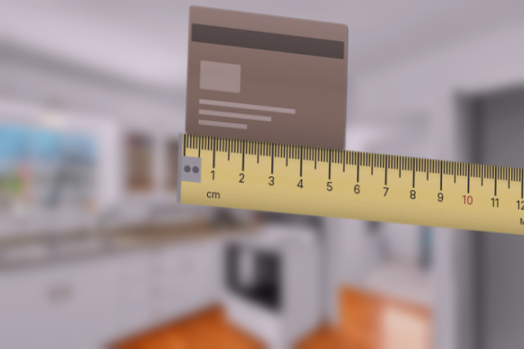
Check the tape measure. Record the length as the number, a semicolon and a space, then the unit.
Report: 5.5; cm
